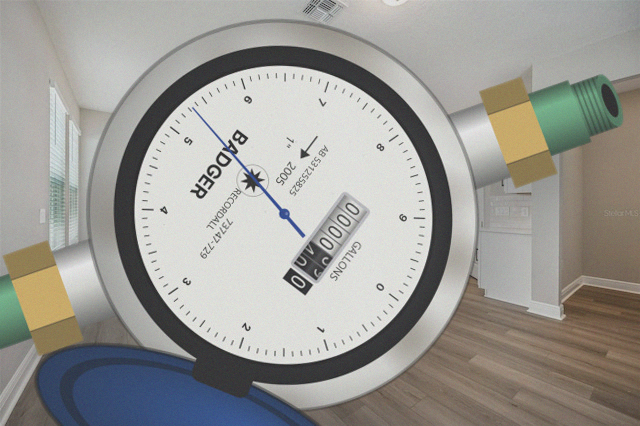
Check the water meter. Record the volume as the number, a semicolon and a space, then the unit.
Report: 395.3; gal
